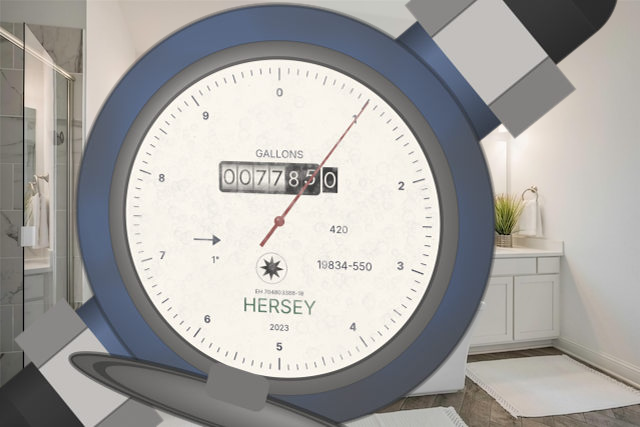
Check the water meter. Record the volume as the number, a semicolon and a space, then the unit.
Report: 77851.0; gal
